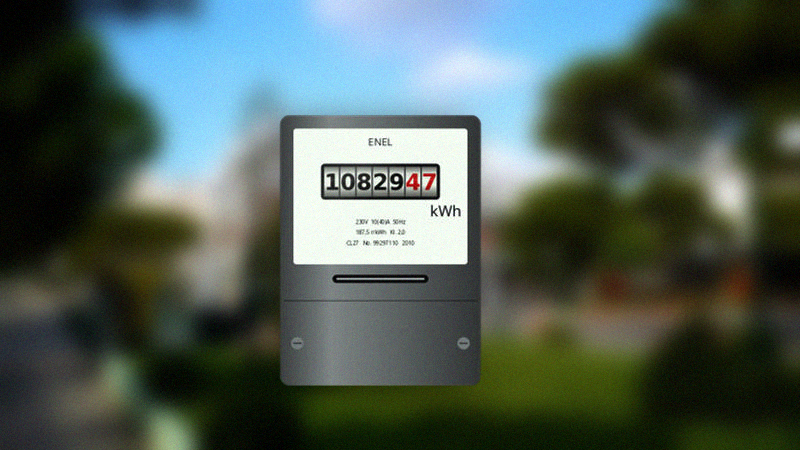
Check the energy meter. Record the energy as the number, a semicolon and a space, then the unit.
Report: 10829.47; kWh
